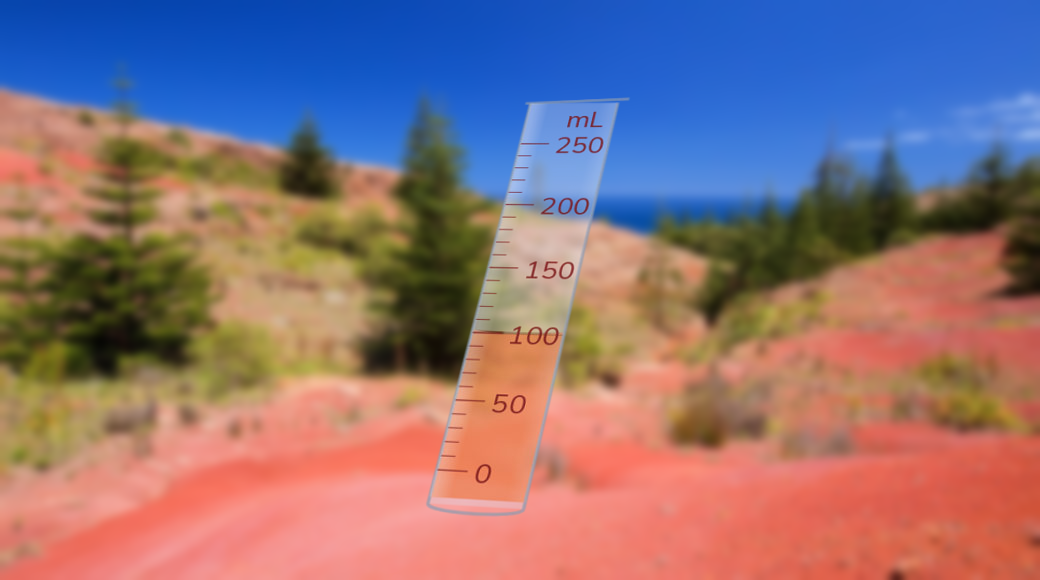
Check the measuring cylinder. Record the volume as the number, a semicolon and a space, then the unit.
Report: 100; mL
